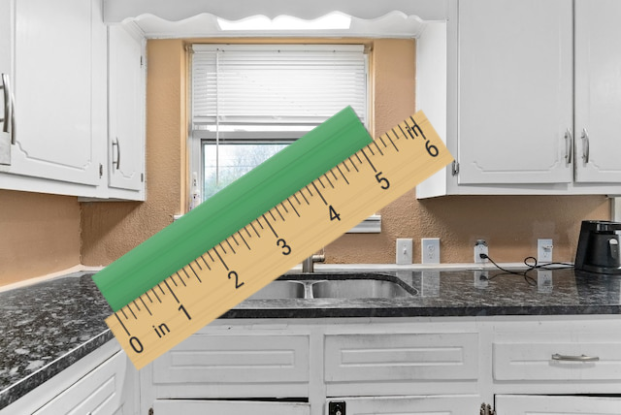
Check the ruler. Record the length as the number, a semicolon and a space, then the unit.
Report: 5.25; in
